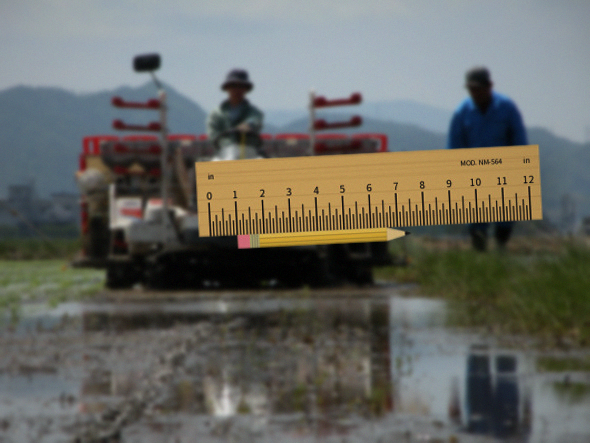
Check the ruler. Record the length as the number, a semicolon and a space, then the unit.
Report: 6.5; in
